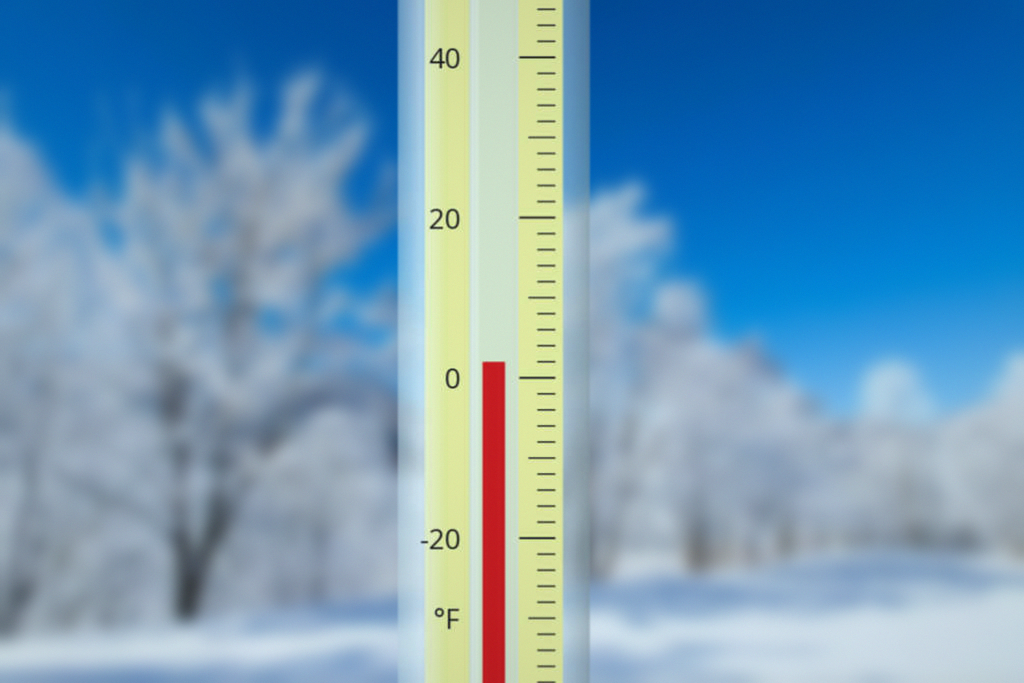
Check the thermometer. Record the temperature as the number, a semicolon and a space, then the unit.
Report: 2; °F
